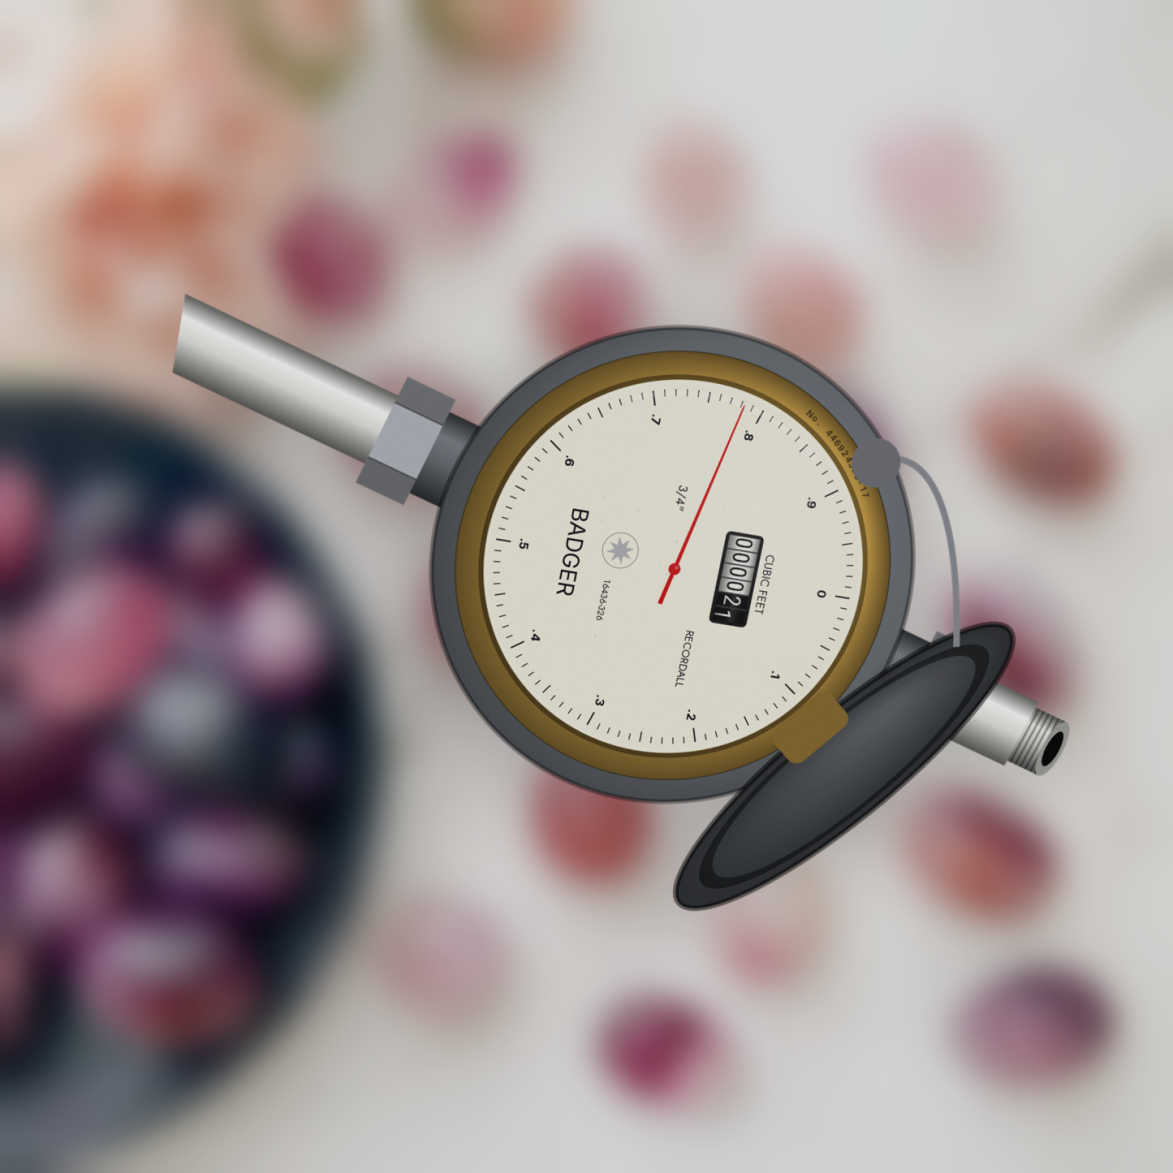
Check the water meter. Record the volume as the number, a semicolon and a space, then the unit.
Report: 20.78; ft³
